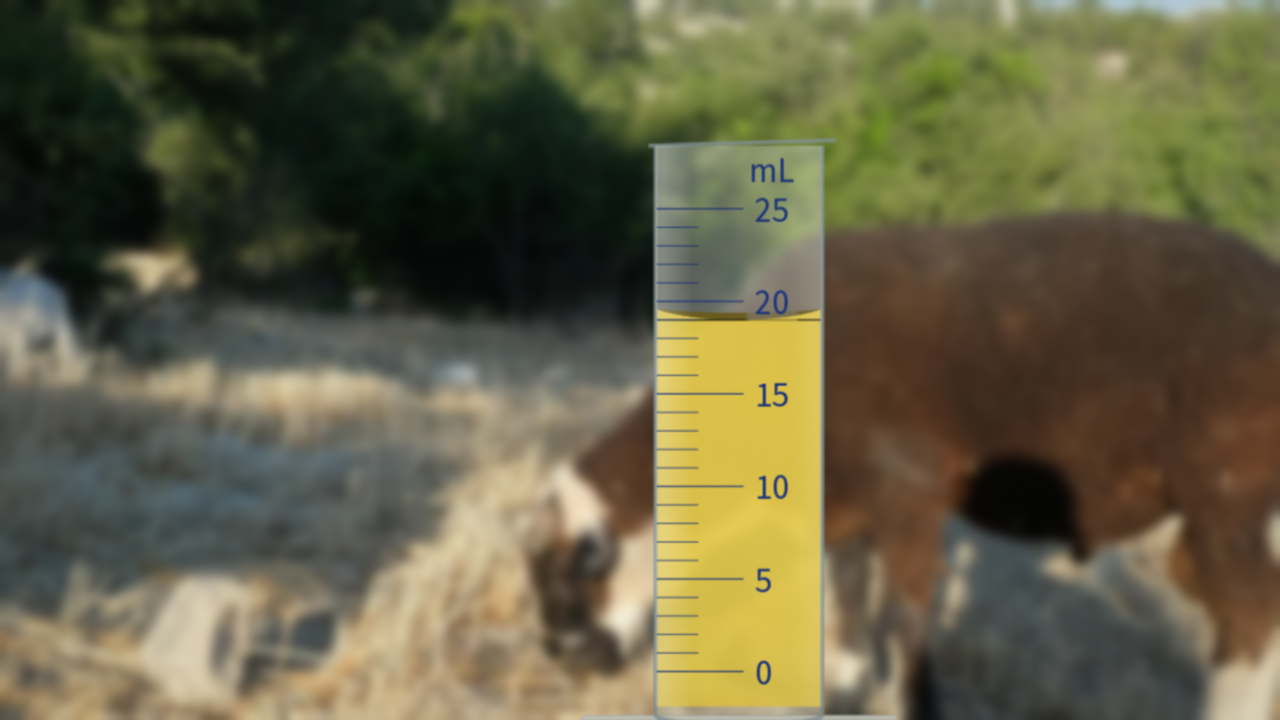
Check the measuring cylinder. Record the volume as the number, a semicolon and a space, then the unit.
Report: 19; mL
